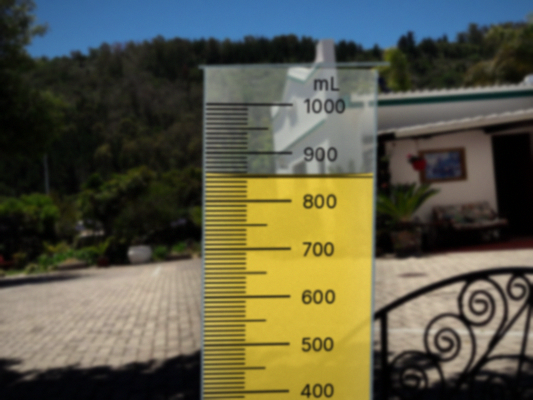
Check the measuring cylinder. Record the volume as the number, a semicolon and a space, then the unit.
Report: 850; mL
